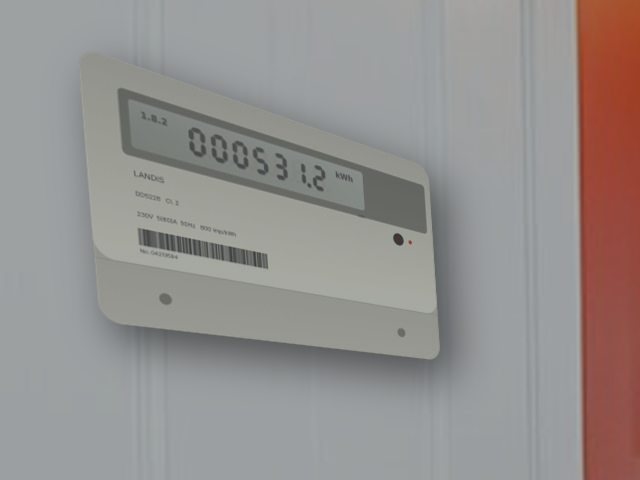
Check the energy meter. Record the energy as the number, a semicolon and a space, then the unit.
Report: 531.2; kWh
